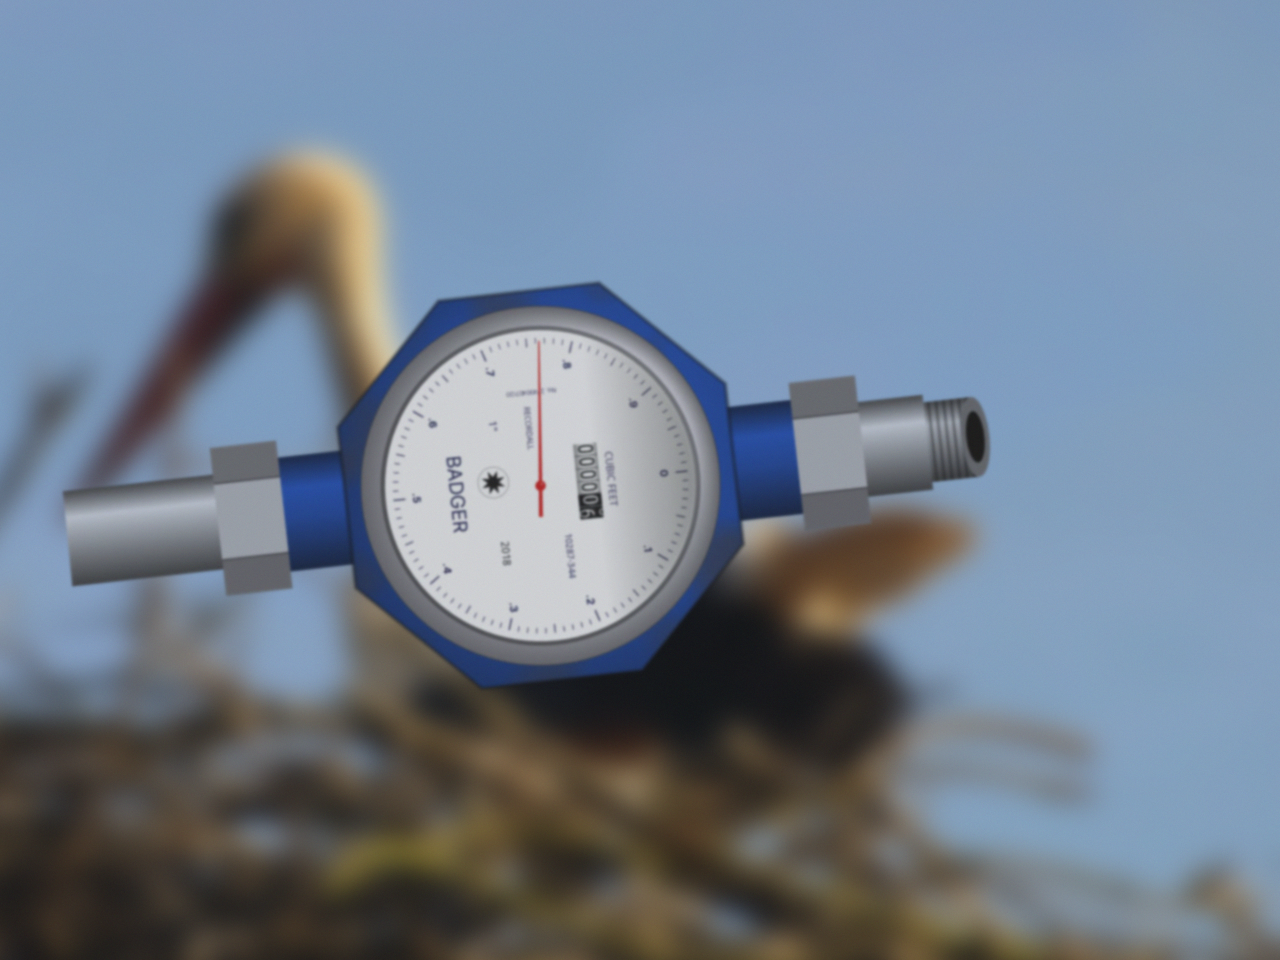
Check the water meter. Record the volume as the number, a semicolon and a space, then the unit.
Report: 5.76; ft³
